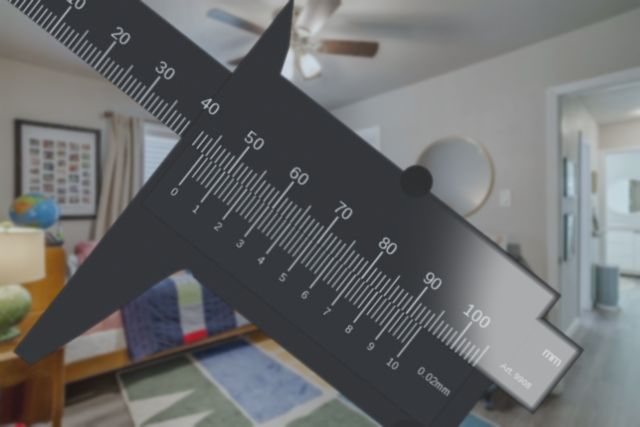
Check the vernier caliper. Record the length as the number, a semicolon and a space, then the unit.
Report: 44.5; mm
